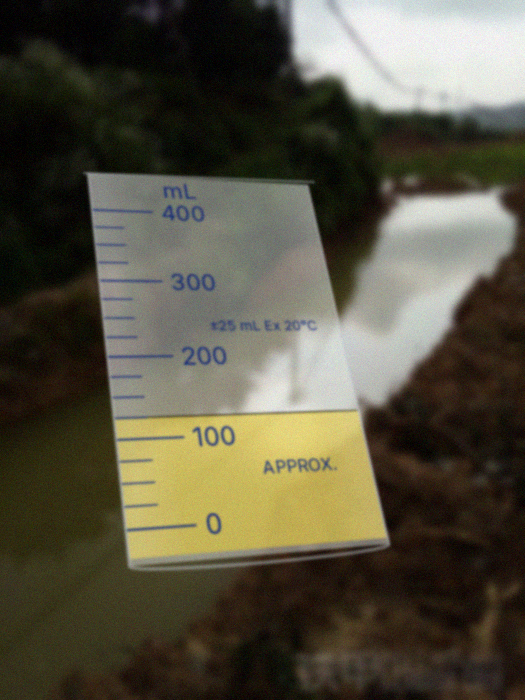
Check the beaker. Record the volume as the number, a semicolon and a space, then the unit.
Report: 125; mL
